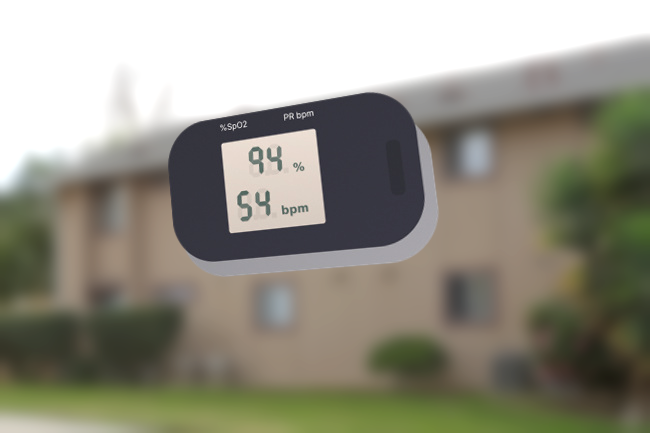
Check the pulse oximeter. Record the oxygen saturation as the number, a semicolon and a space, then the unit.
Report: 94; %
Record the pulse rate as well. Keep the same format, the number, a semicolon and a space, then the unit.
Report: 54; bpm
